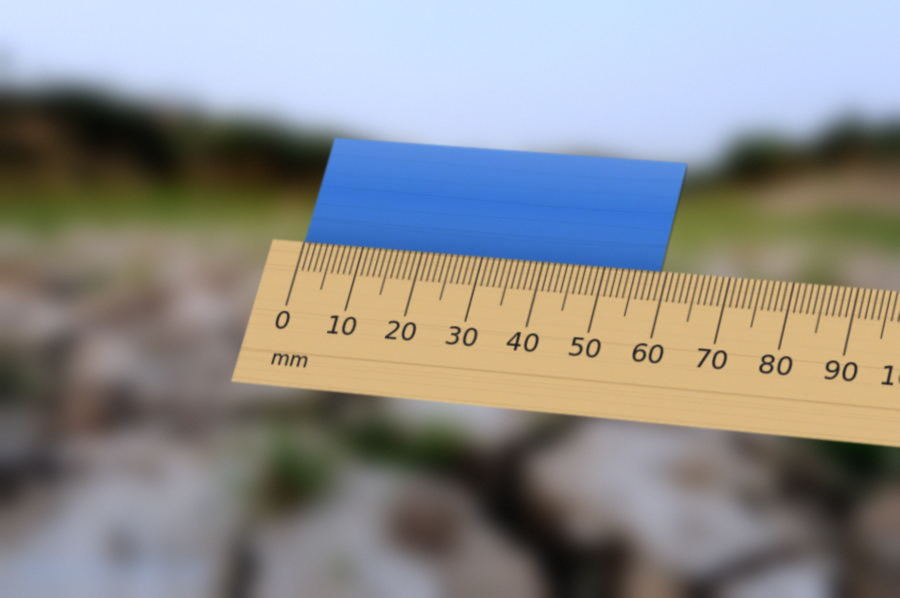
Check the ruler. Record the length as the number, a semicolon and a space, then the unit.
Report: 59; mm
